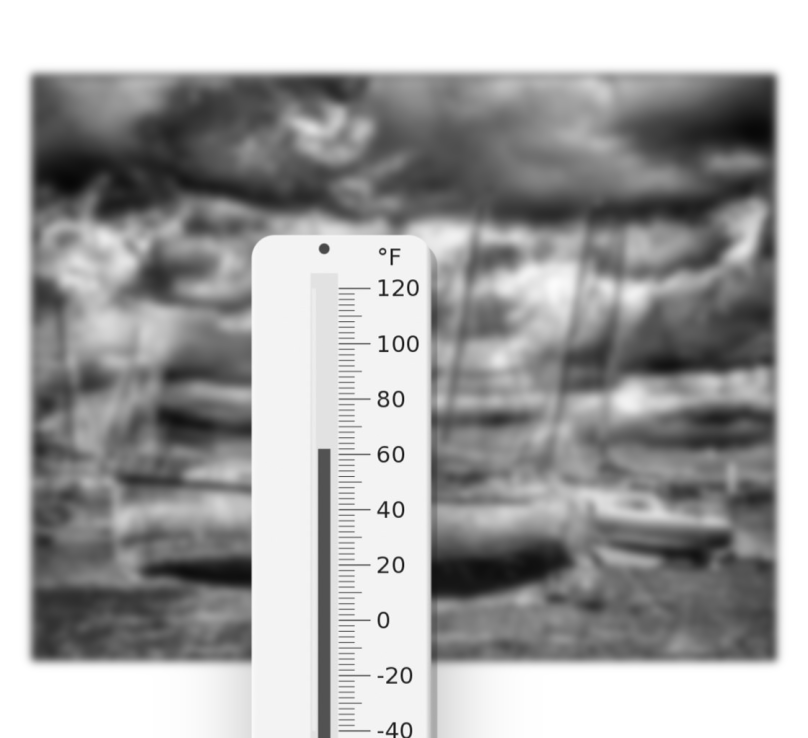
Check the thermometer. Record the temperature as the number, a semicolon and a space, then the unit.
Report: 62; °F
